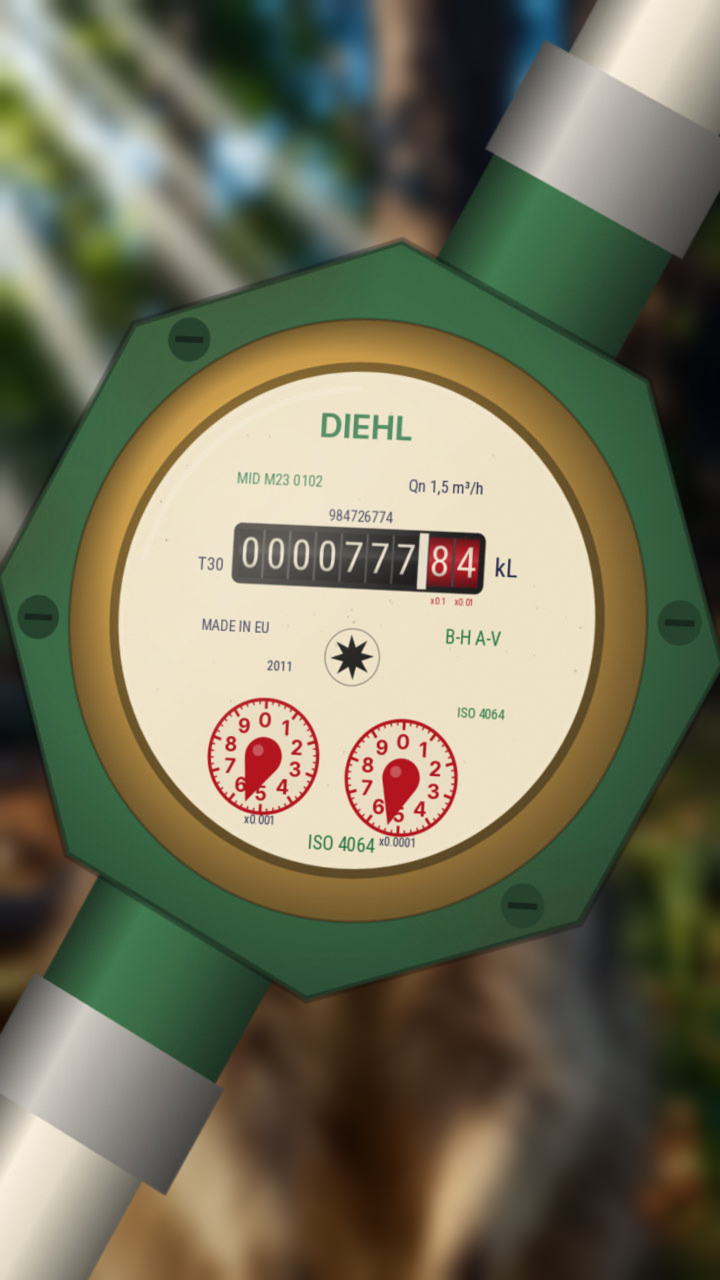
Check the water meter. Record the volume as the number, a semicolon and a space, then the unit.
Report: 777.8455; kL
